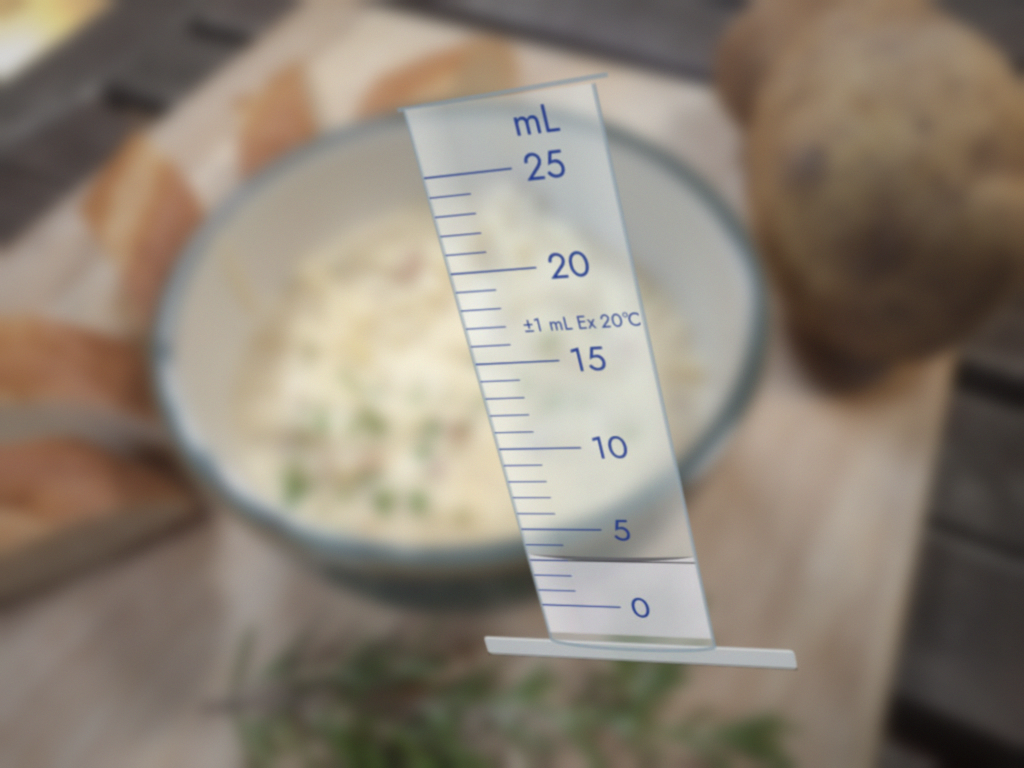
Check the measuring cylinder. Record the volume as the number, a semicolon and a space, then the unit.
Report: 3; mL
